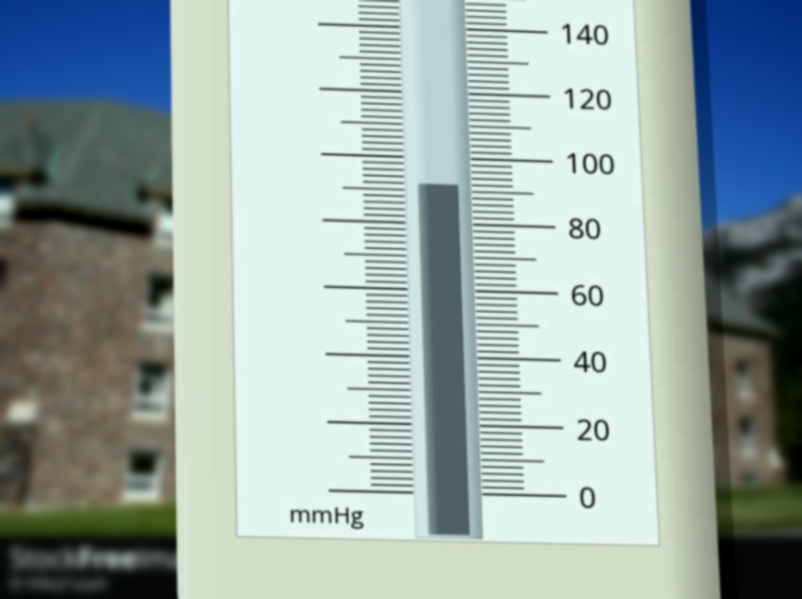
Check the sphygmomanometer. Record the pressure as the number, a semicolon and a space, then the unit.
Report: 92; mmHg
